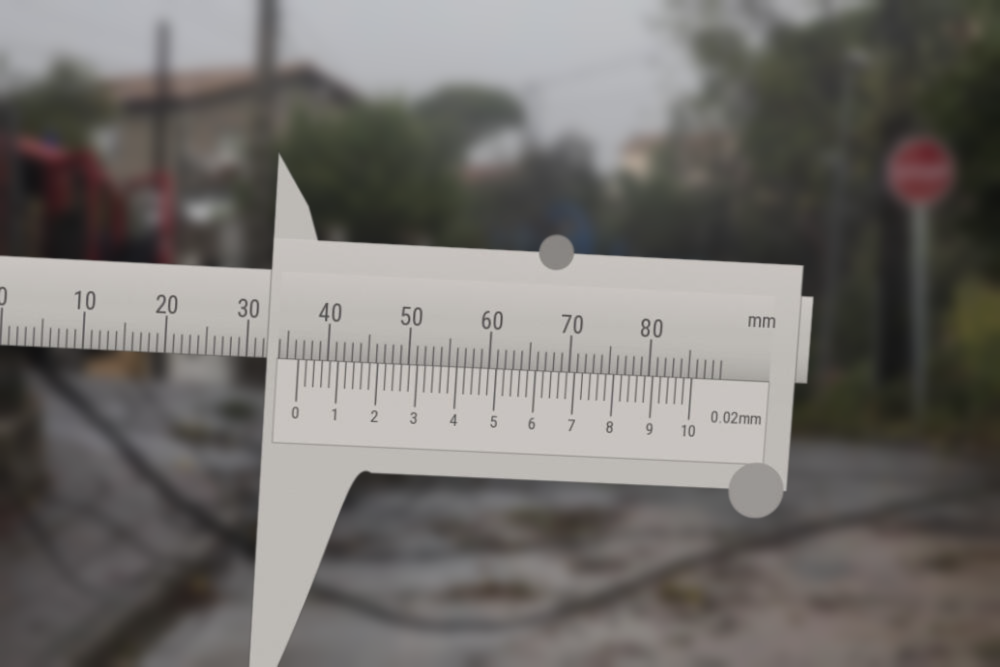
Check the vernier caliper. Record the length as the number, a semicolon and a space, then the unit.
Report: 36.4; mm
